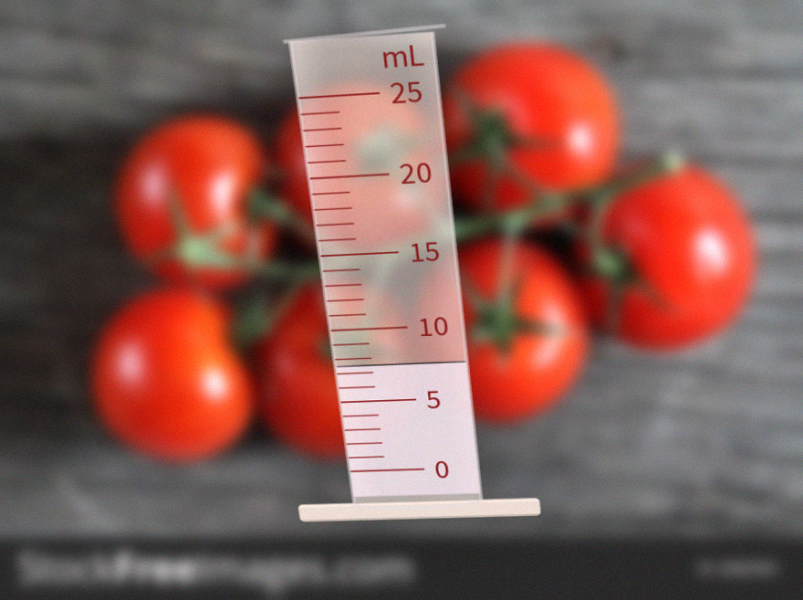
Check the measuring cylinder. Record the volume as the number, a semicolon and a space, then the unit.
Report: 7.5; mL
